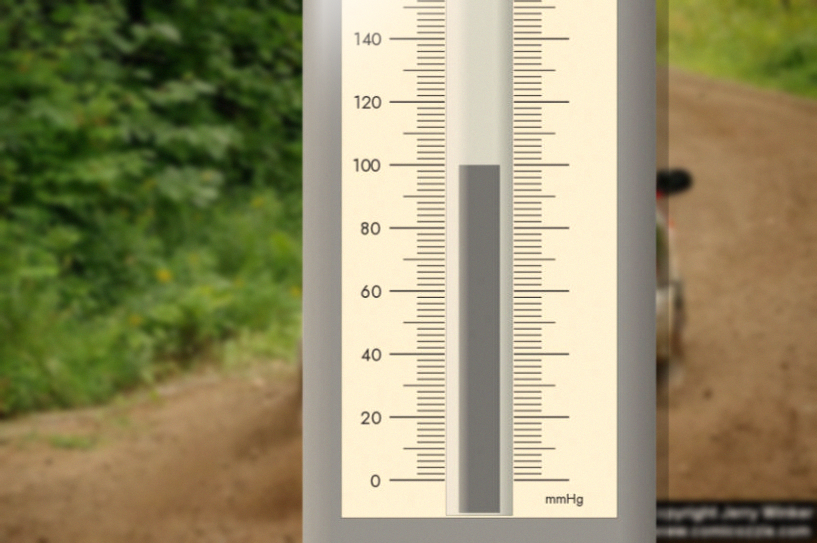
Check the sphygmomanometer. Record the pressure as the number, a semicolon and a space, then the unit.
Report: 100; mmHg
